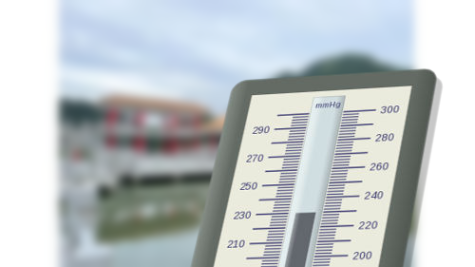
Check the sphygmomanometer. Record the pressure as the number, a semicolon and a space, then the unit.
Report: 230; mmHg
